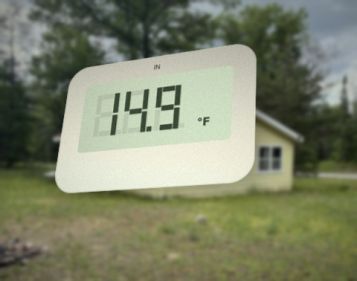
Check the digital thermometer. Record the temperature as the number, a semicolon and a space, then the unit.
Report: 14.9; °F
